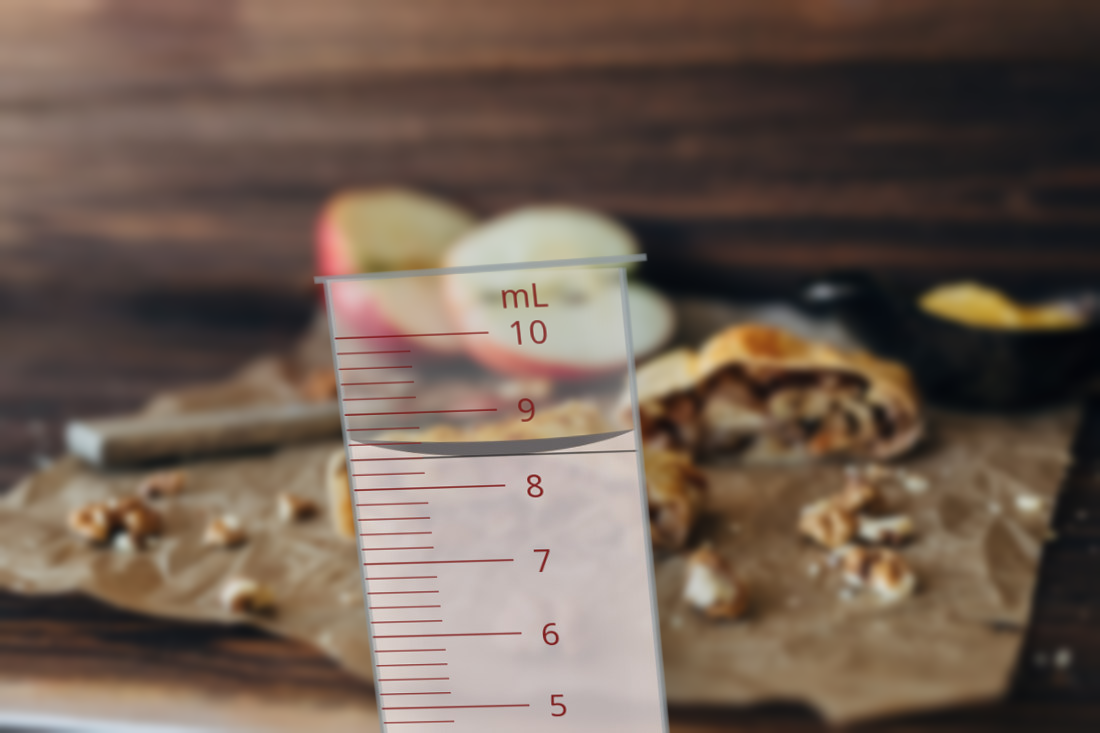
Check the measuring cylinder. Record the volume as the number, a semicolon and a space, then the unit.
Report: 8.4; mL
